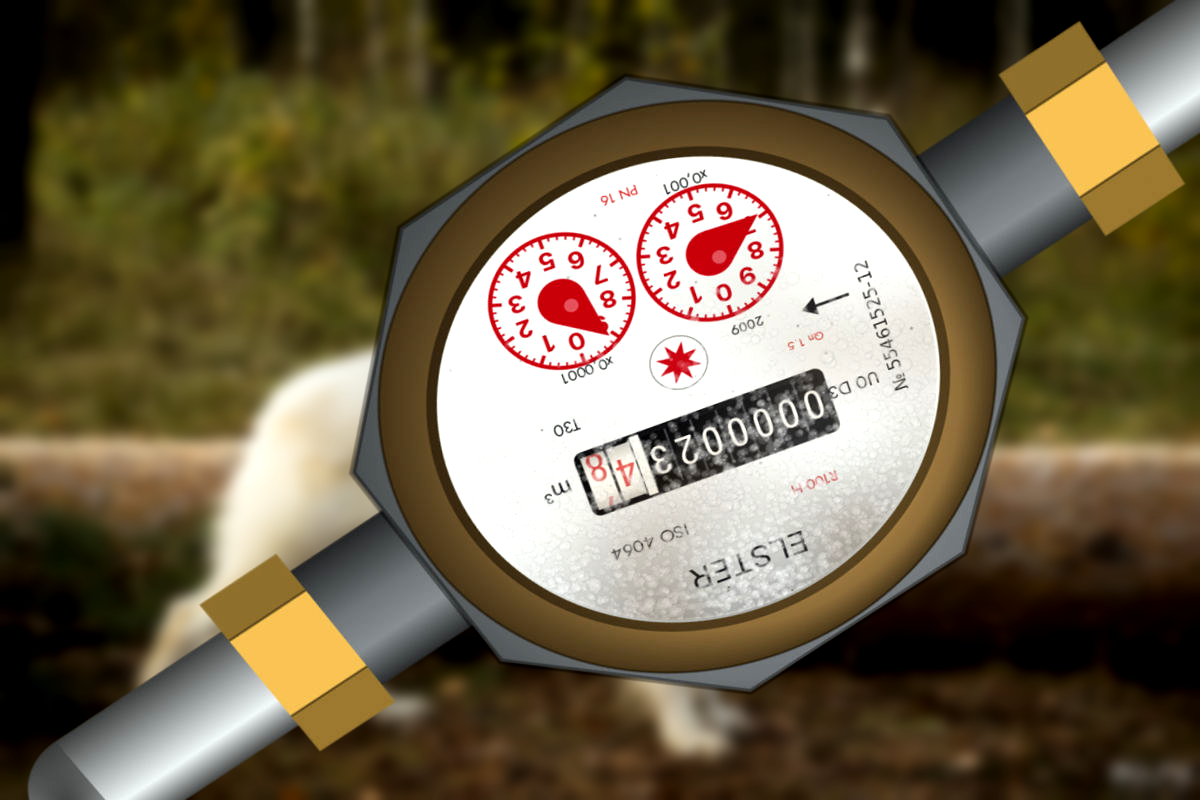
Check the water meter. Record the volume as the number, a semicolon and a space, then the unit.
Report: 23.4769; m³
